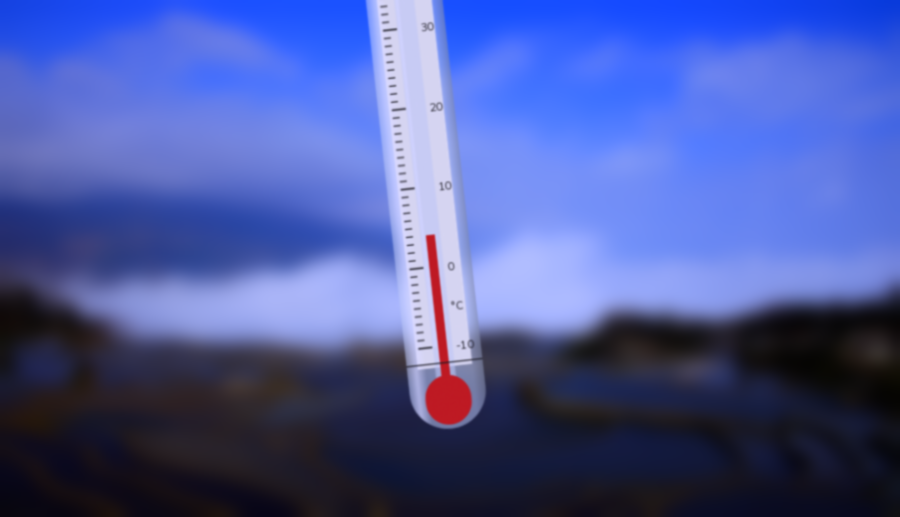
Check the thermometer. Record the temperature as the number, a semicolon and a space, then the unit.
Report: 4; °C
